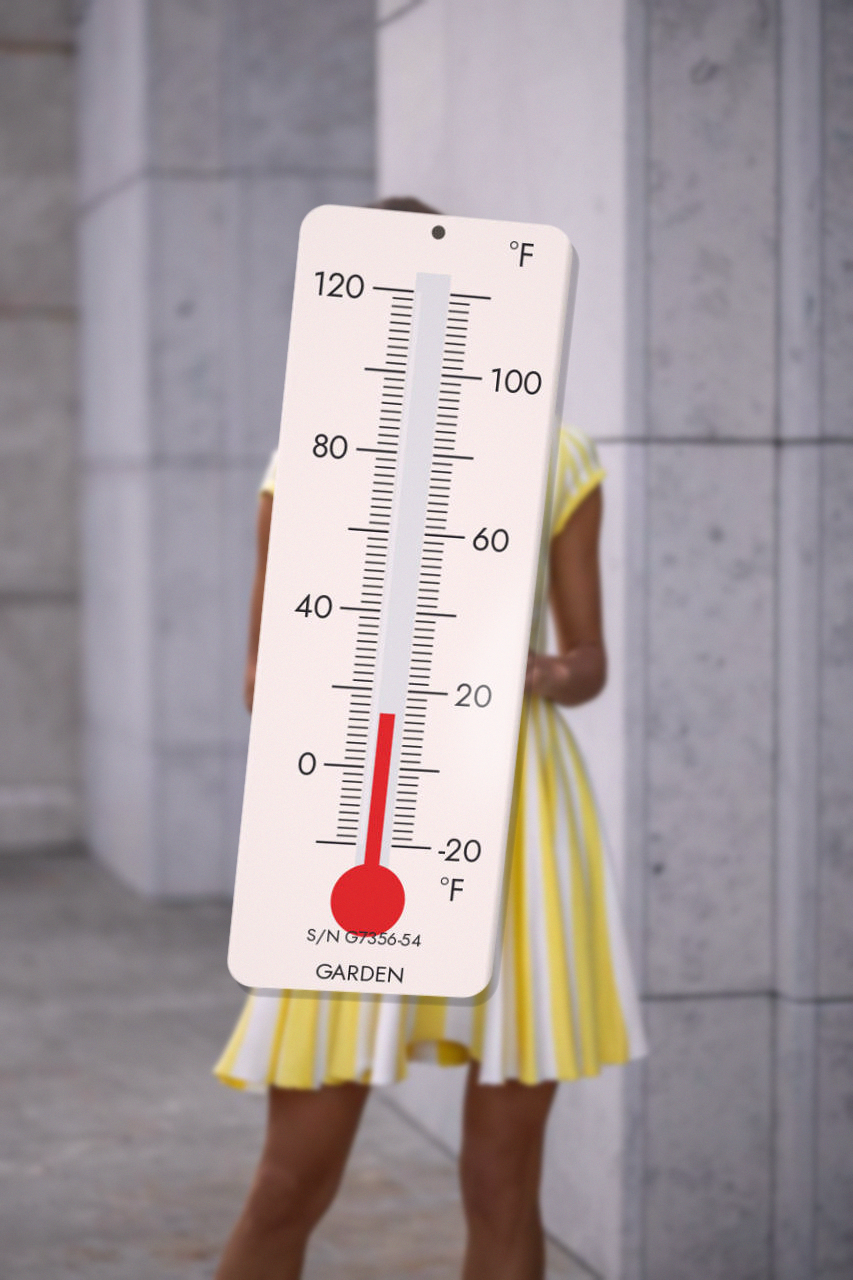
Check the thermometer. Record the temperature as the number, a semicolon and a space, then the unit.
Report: 14; °F
